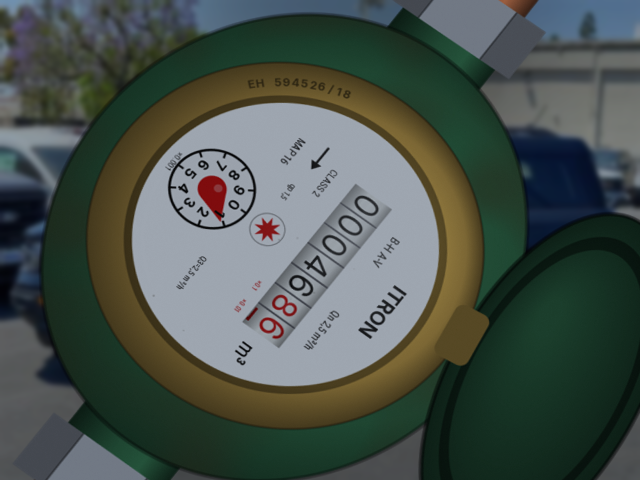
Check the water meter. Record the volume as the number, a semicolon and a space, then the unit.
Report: 46.861; m³
